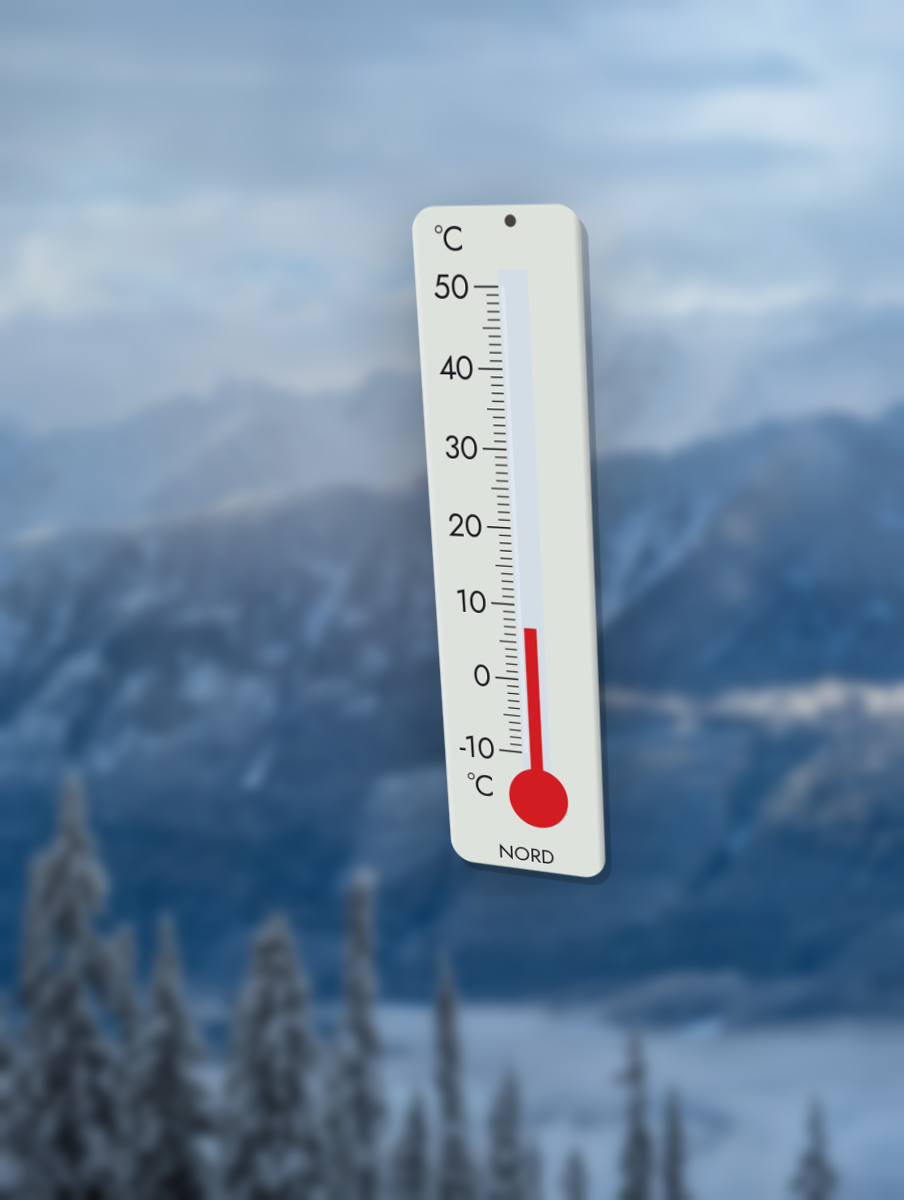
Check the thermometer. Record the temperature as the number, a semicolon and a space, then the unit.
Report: 7; °C
